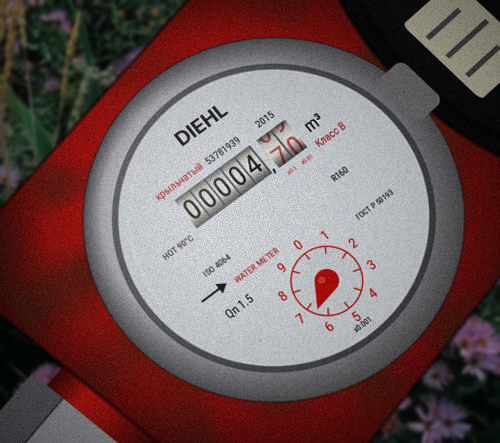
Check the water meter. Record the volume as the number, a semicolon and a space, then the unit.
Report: 4.696; m³
